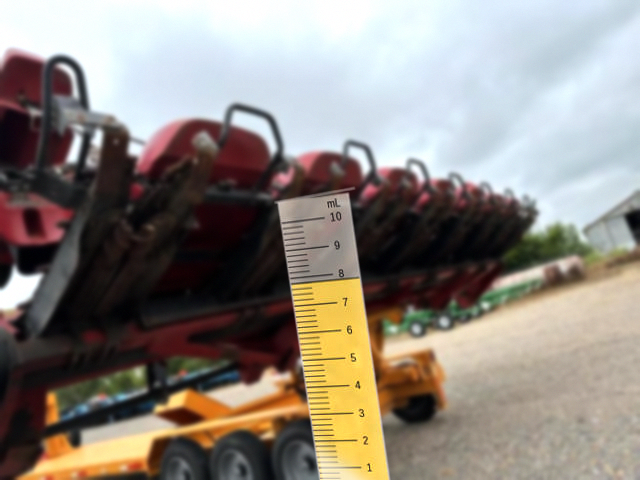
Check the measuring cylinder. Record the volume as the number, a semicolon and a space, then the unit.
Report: 7.8; mL
